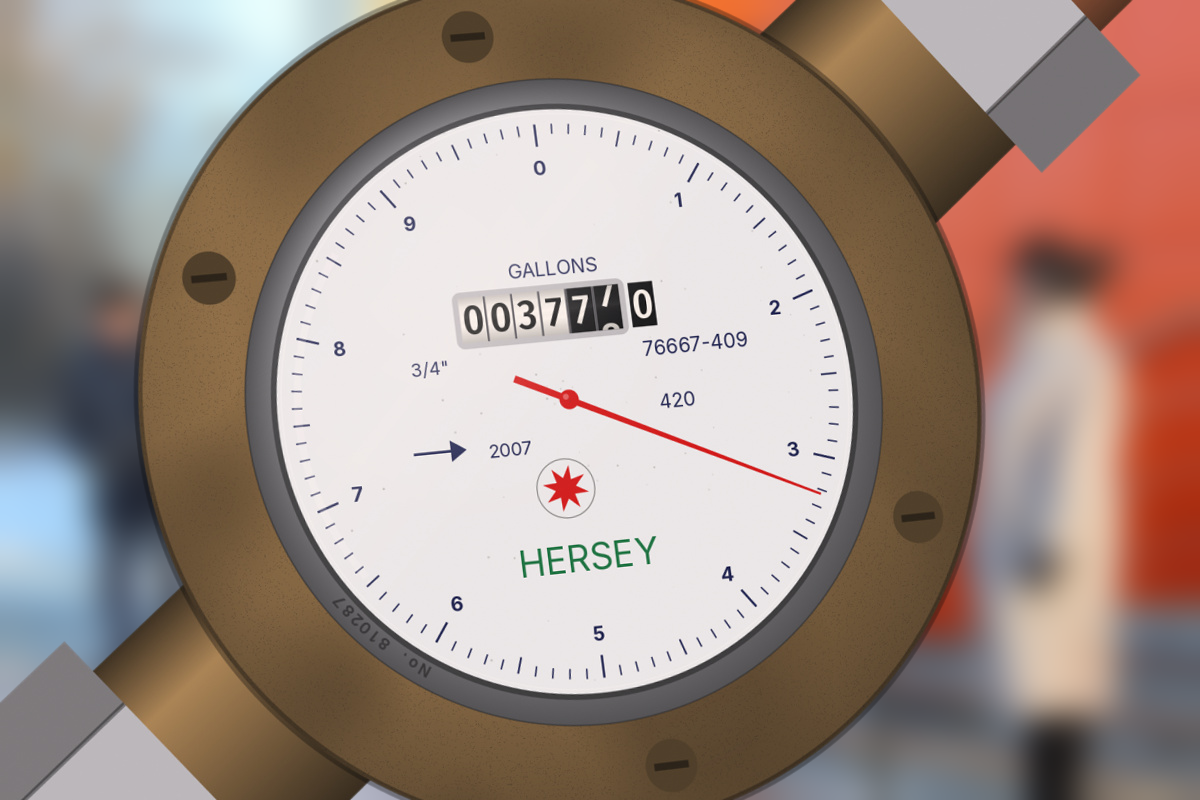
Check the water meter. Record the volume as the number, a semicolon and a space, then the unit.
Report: 37773.2; gal
